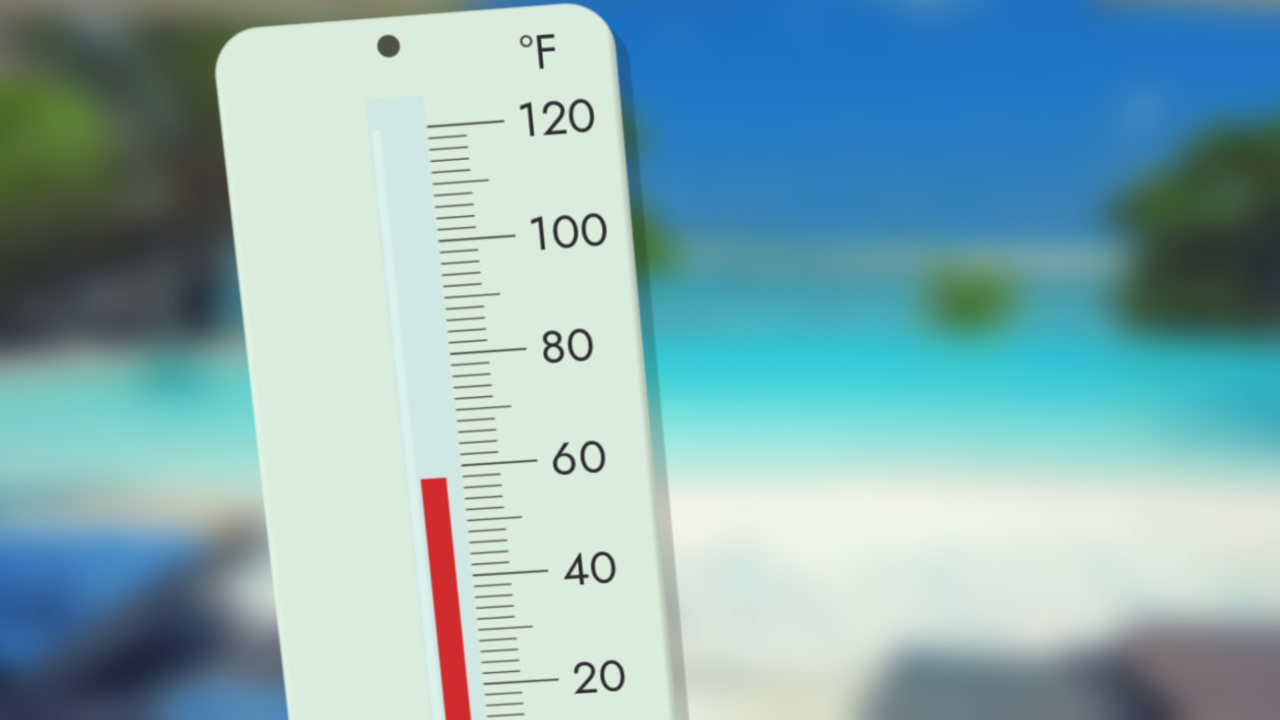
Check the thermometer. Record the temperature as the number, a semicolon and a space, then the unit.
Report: 58; °F
